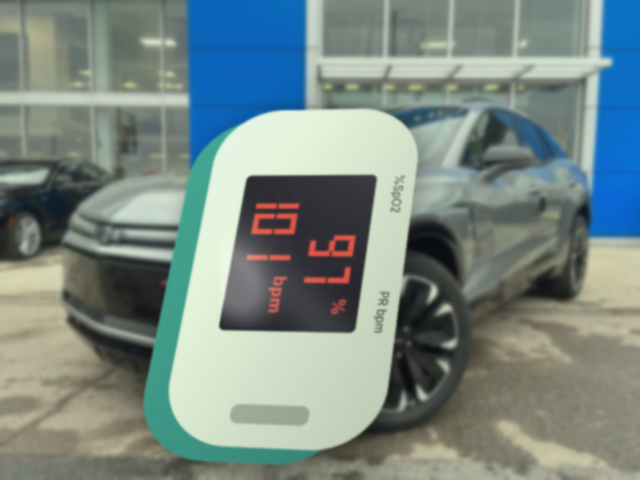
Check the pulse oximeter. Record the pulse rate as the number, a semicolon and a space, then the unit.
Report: 101; bpm
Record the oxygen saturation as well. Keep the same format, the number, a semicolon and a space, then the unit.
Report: 97; %
